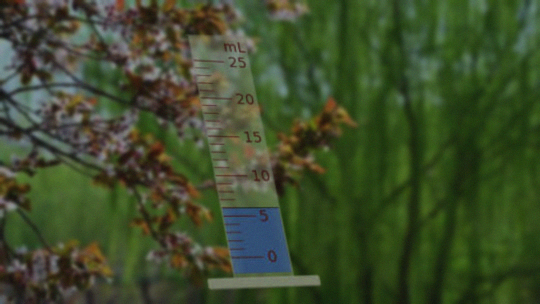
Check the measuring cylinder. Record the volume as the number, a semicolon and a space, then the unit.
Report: 6; mL
